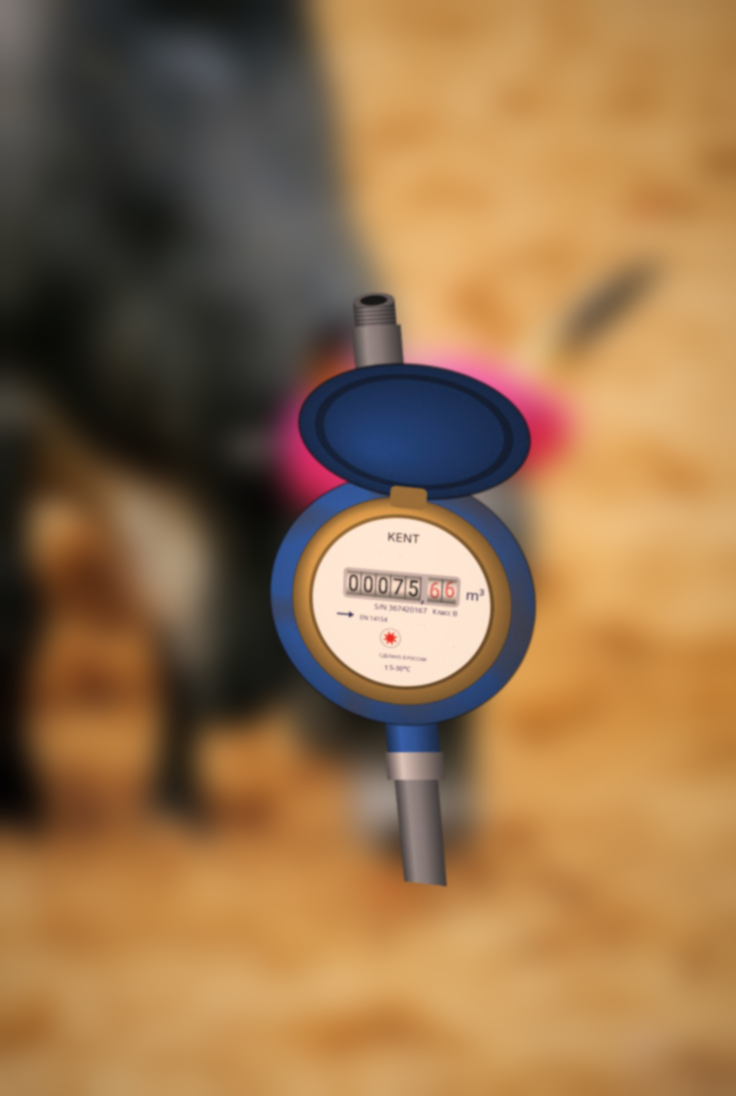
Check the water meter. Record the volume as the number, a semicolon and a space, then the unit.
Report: 75.66; m³
